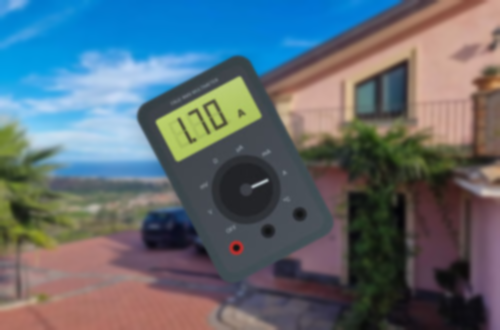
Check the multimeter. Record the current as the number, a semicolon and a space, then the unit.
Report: 1.70; A
